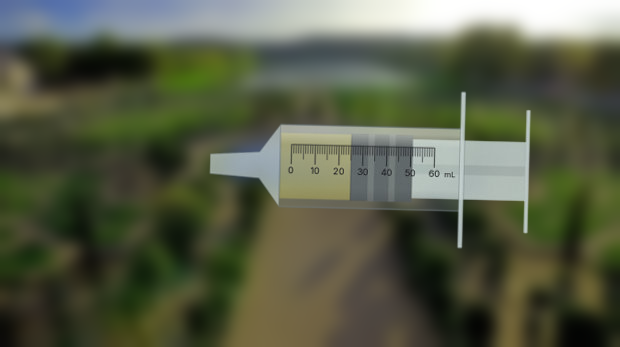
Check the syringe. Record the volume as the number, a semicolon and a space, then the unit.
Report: 25; mL
